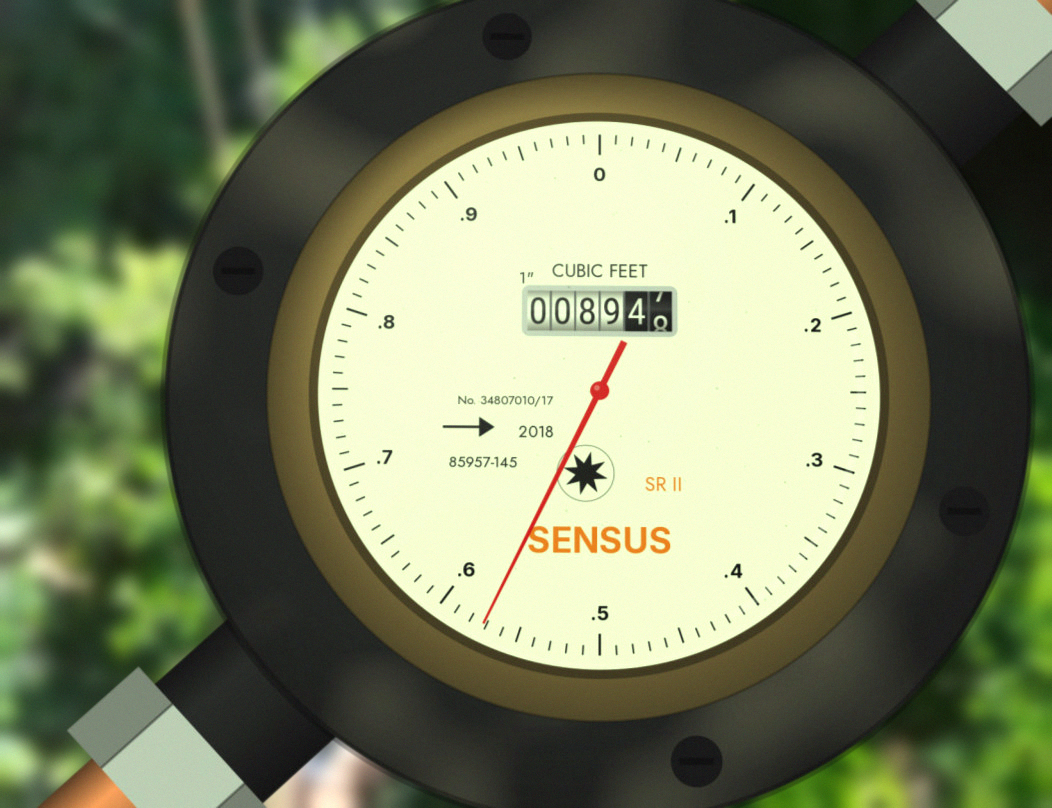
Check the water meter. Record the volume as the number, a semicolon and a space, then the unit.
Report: 8947.57; ft³
